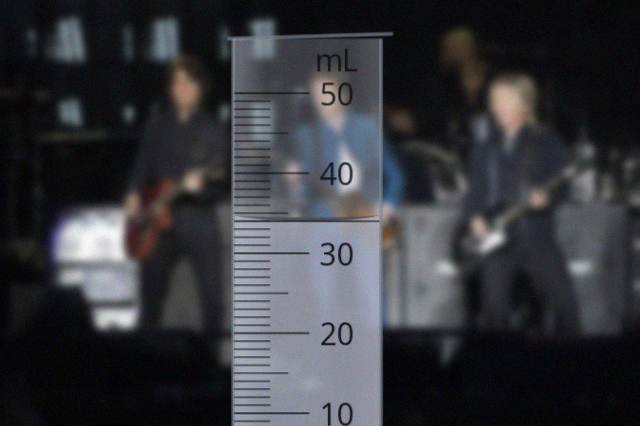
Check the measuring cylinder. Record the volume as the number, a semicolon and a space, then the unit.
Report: 34; mL
